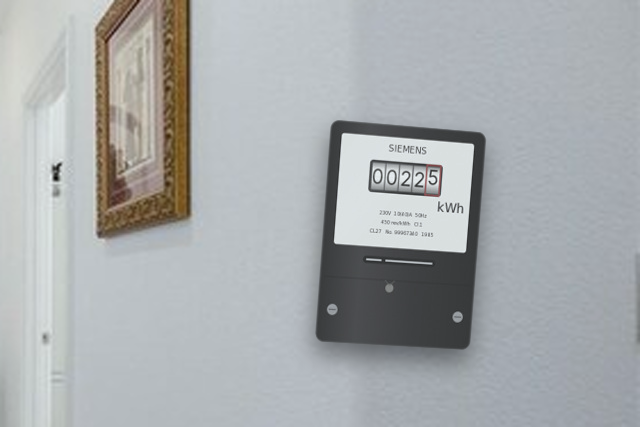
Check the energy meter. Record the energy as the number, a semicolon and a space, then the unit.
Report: 22.5; kWh
